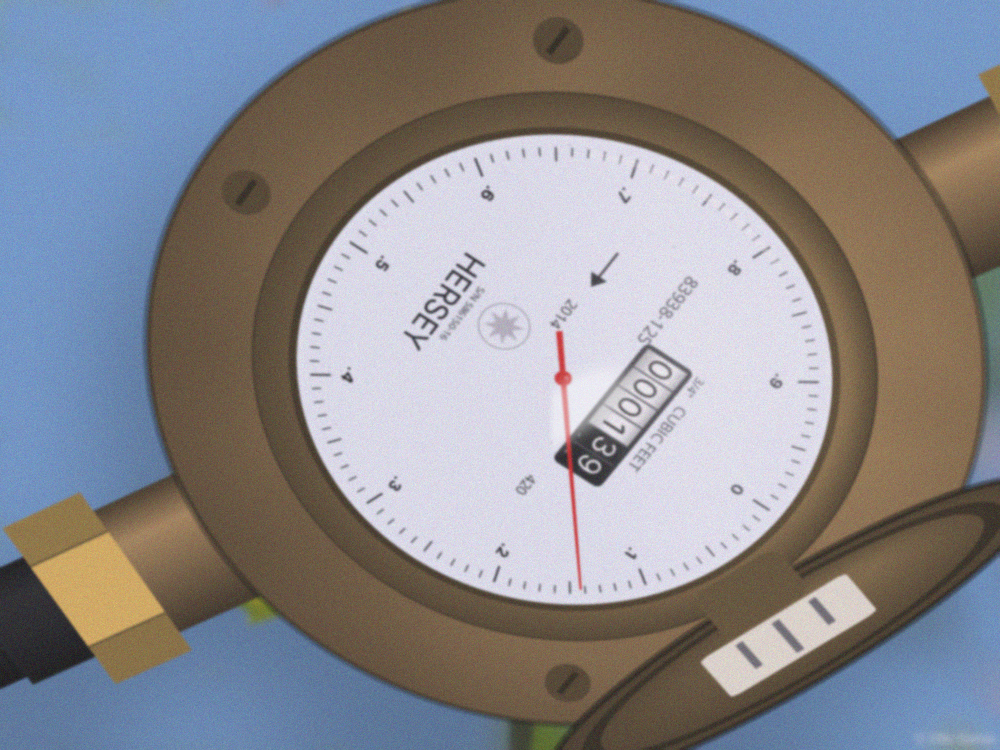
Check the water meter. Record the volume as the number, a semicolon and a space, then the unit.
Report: 139.14; ft³
